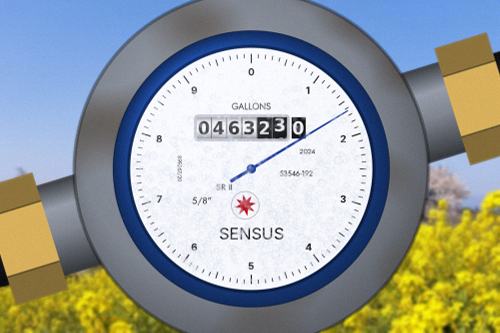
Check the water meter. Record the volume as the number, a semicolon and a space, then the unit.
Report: 463231.6; gal
